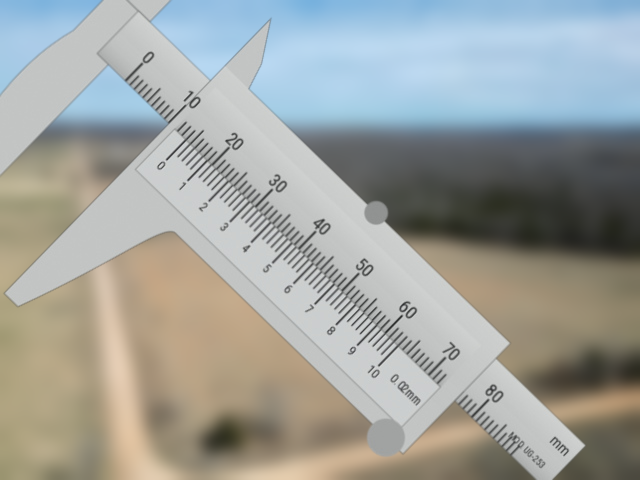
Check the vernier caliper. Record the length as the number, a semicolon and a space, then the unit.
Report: 14.0; mm
